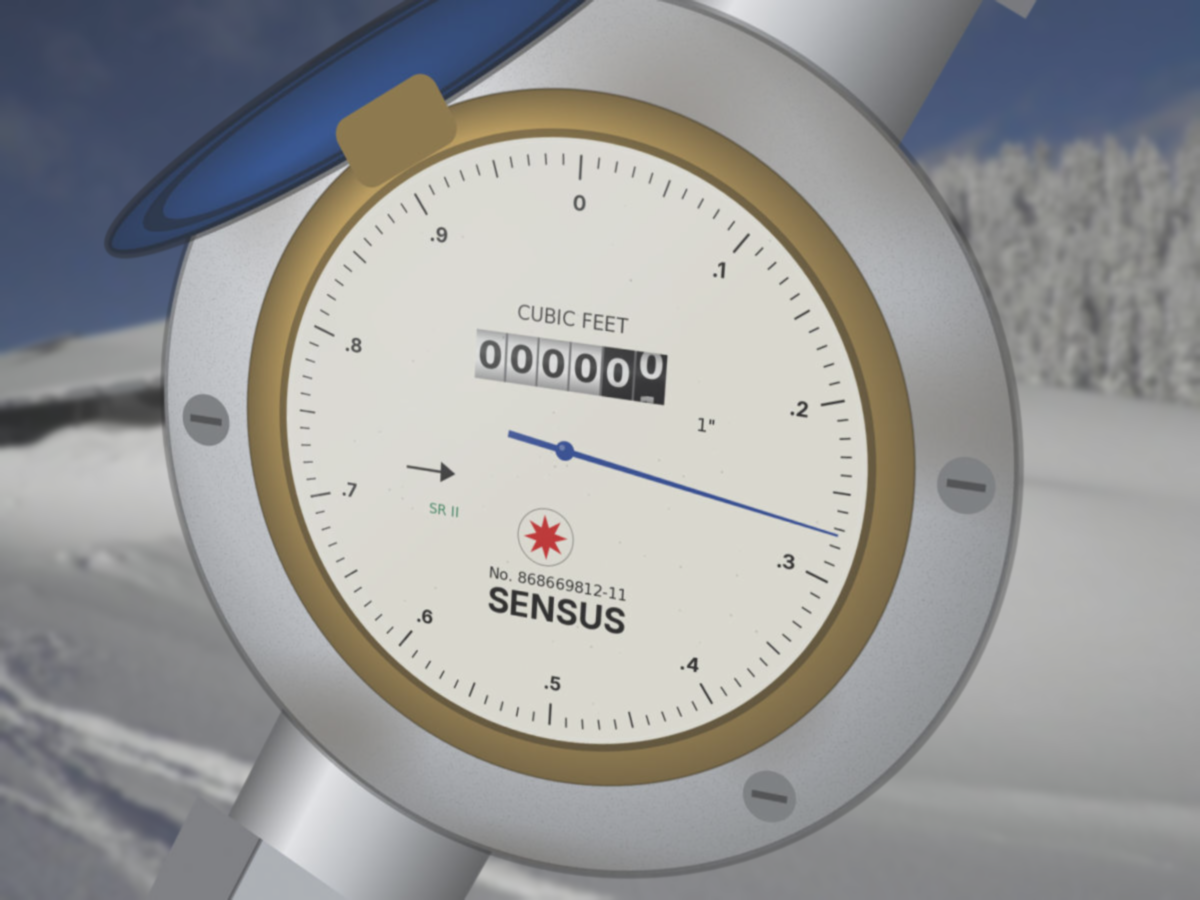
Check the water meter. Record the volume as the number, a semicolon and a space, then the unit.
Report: 0.27; ft³
